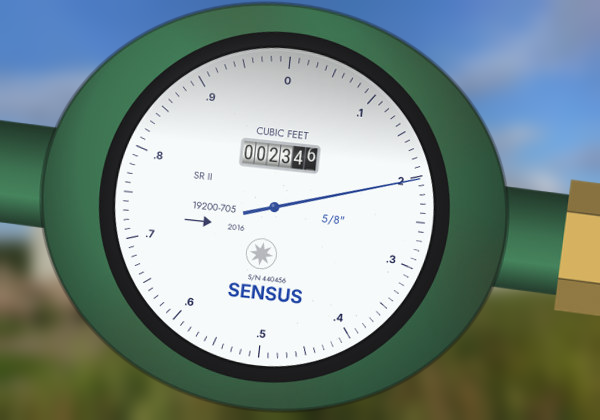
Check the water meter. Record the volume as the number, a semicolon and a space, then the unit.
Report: 2346.20; ft³
